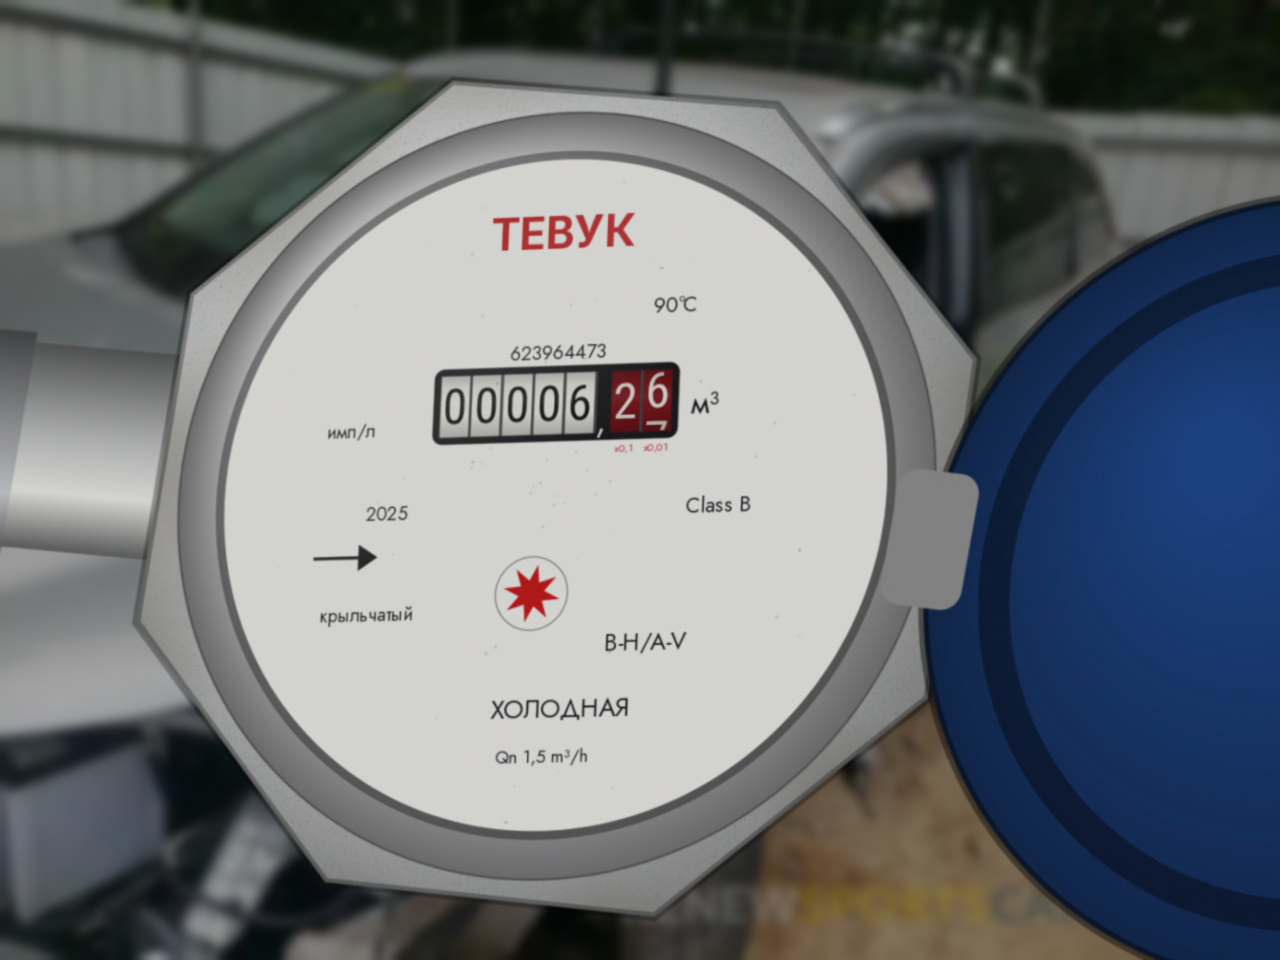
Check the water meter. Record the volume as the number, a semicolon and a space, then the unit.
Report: 6.26; m³
